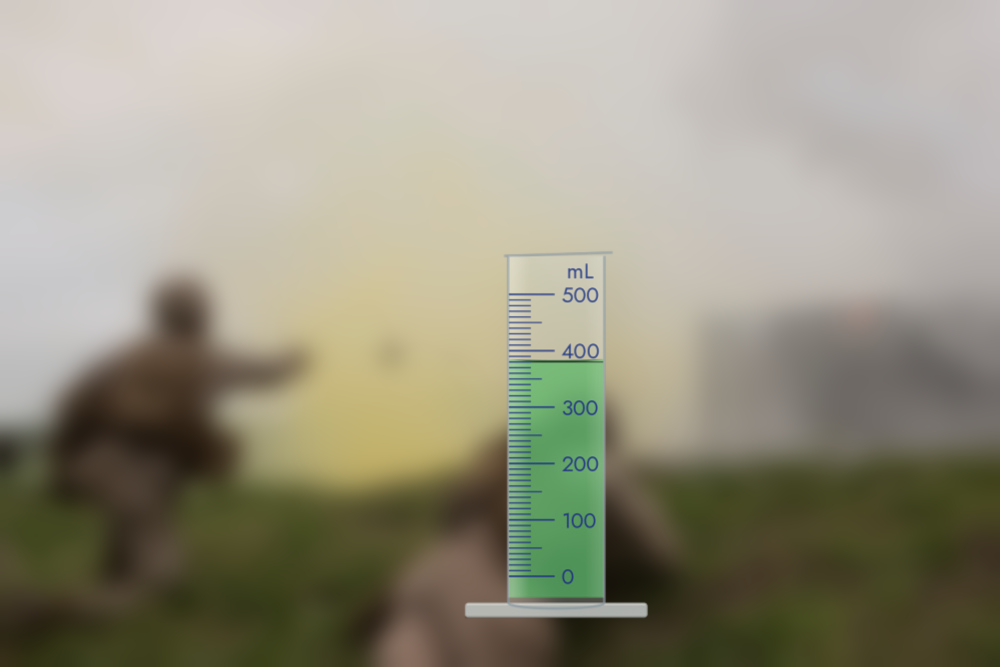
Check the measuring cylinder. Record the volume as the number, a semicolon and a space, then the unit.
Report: 380; mL
